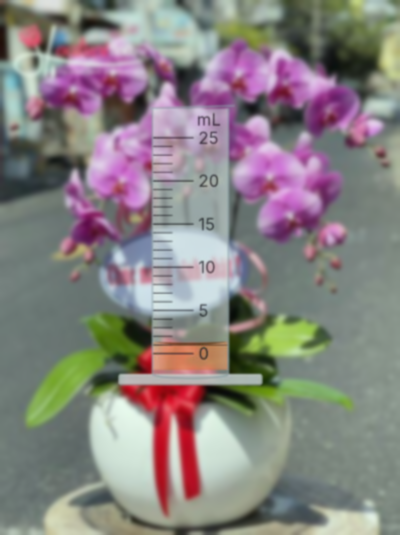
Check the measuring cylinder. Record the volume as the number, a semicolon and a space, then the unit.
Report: 1; mL
